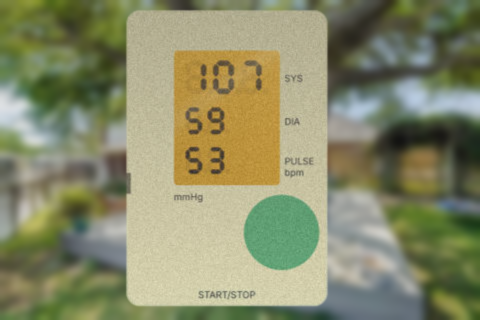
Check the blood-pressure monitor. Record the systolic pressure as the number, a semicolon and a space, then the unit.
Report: 107; mmHg
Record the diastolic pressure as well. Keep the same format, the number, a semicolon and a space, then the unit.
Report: 59; mmHg
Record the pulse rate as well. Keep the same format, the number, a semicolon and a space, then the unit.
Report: 53; bpm
